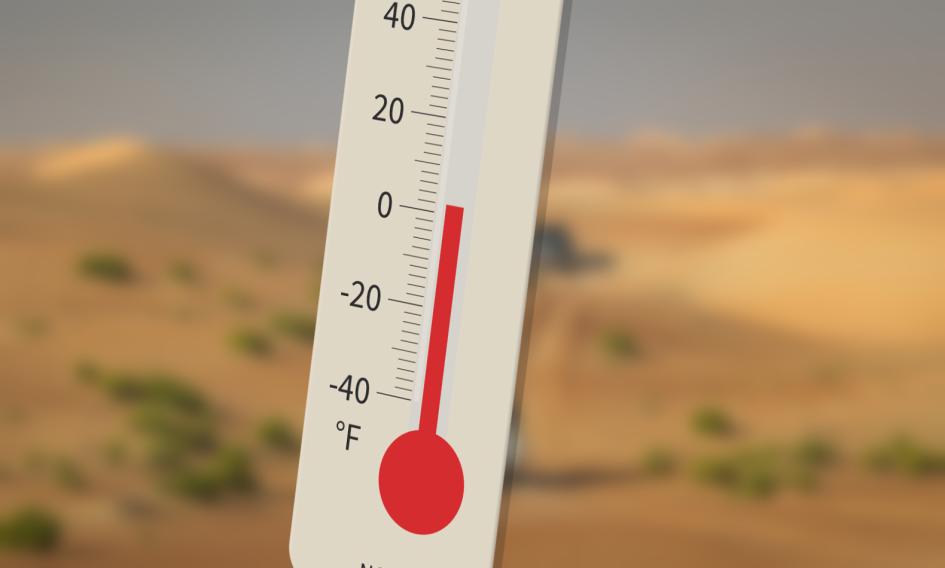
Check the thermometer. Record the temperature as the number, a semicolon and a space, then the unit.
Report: 2; °F
